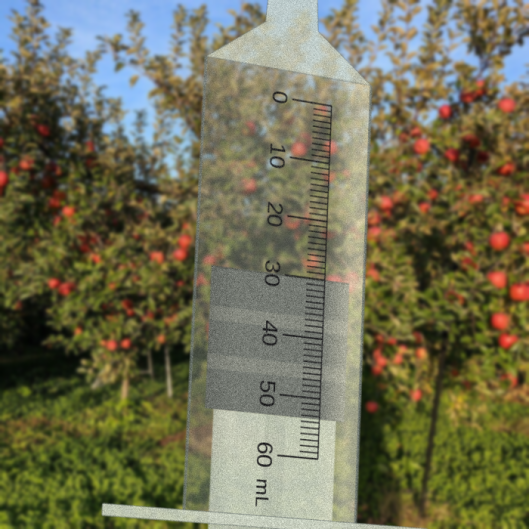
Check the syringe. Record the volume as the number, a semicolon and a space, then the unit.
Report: 30; mL
